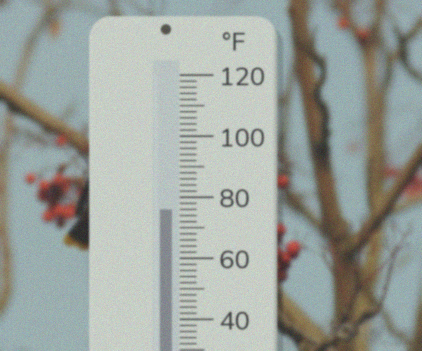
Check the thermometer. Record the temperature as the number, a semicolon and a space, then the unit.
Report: 76; °F
